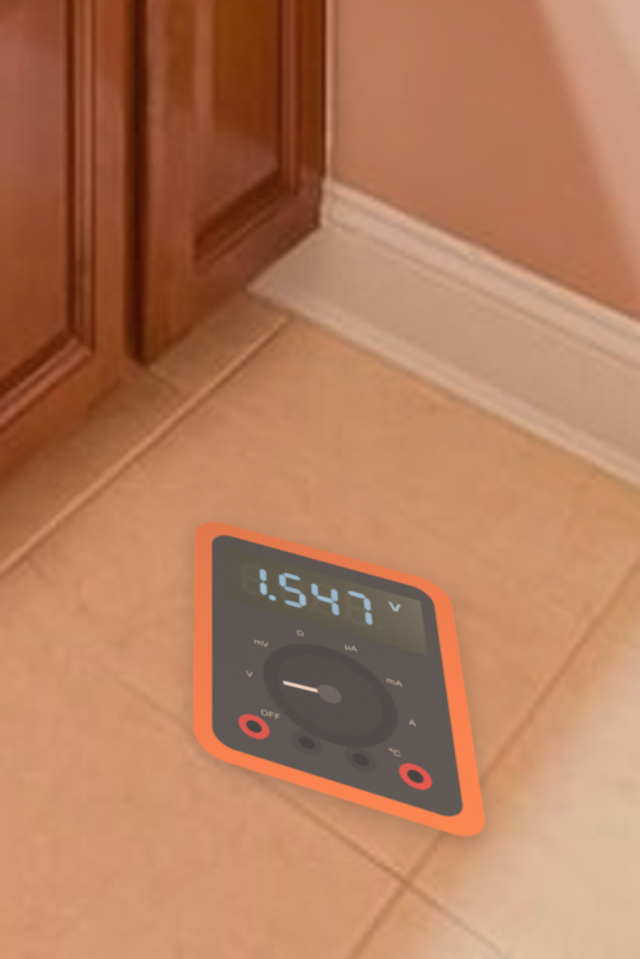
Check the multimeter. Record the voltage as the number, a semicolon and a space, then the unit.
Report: 1.547; V
